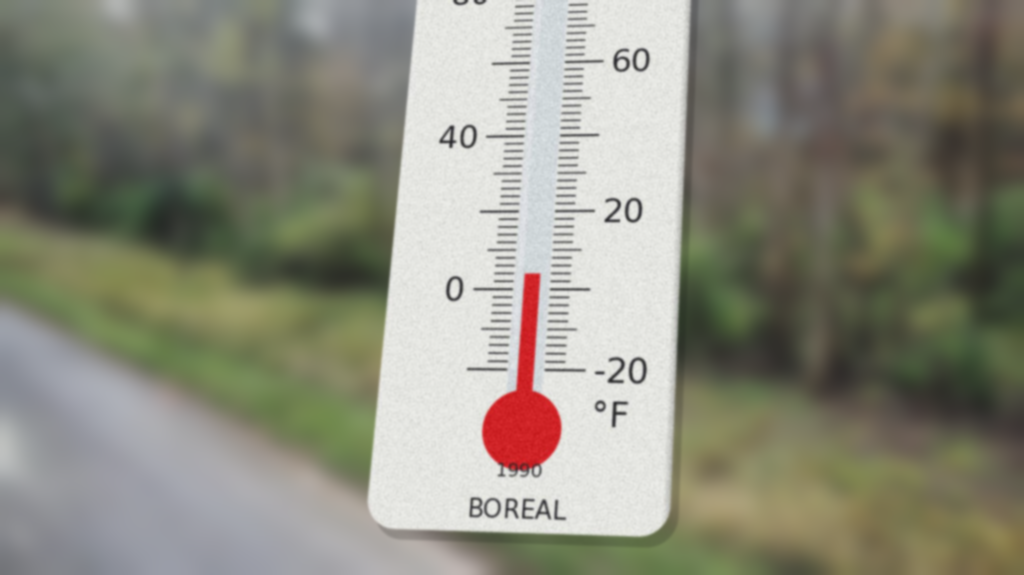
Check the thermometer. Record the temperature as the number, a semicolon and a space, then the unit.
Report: 4; °F
